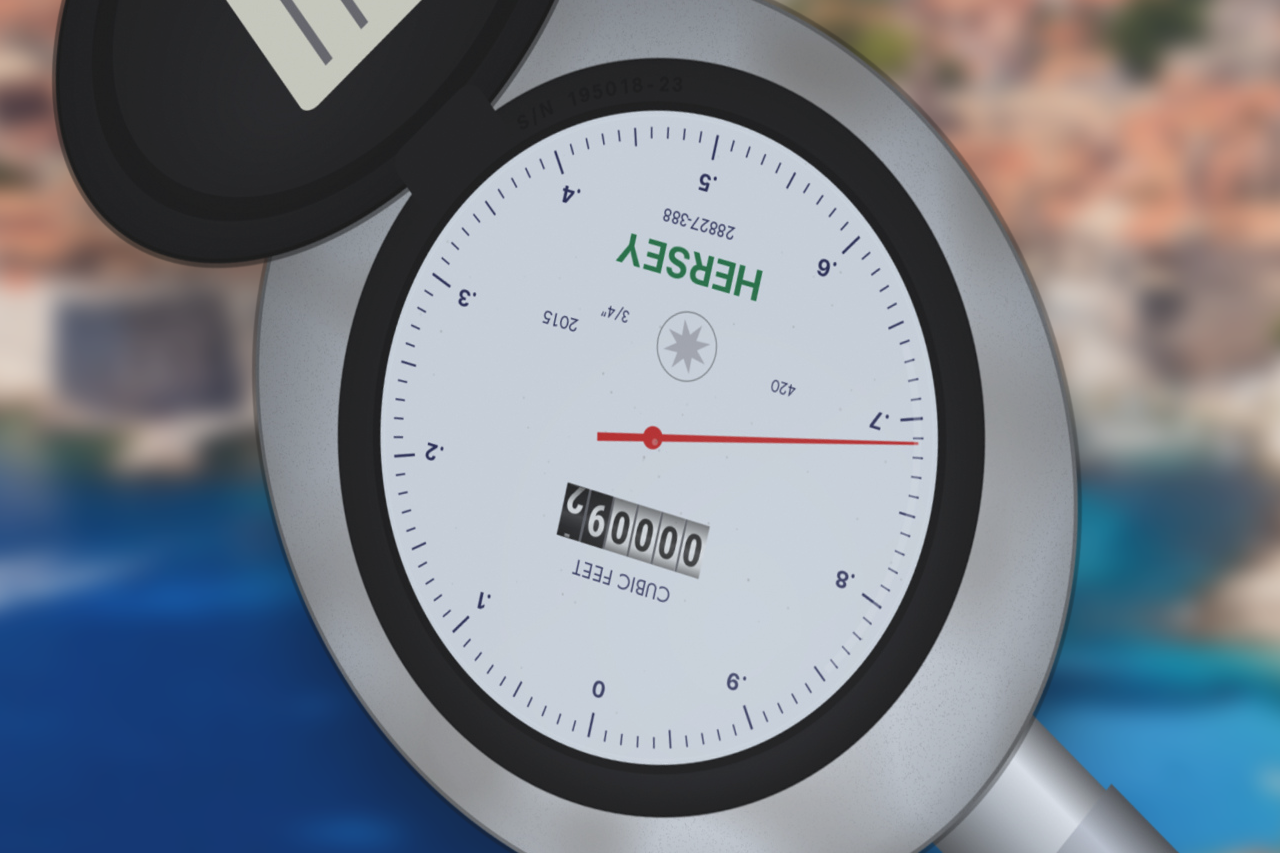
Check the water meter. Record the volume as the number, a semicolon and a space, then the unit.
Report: 91.71; ft³
